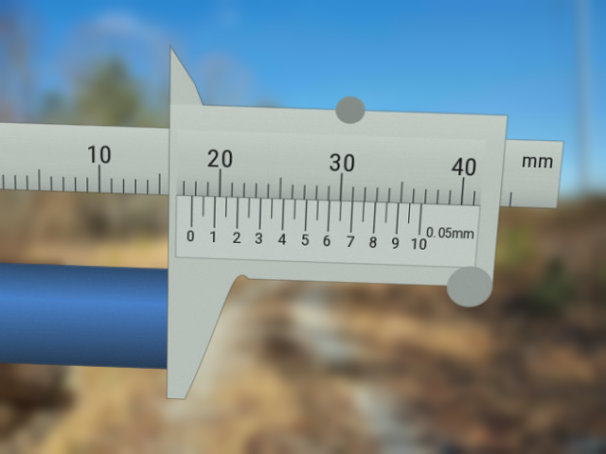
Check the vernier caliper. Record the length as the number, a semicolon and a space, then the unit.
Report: 17.7; mm
